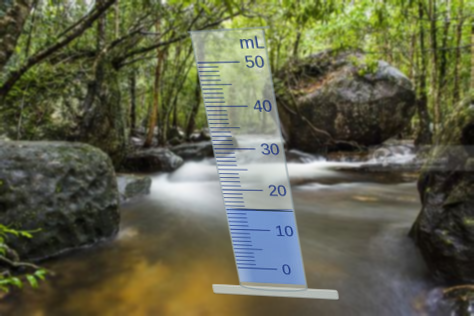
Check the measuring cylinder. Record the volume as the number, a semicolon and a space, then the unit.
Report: 15; mL
